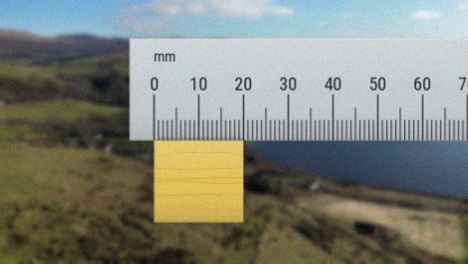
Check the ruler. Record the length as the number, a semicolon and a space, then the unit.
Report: 20; mm
